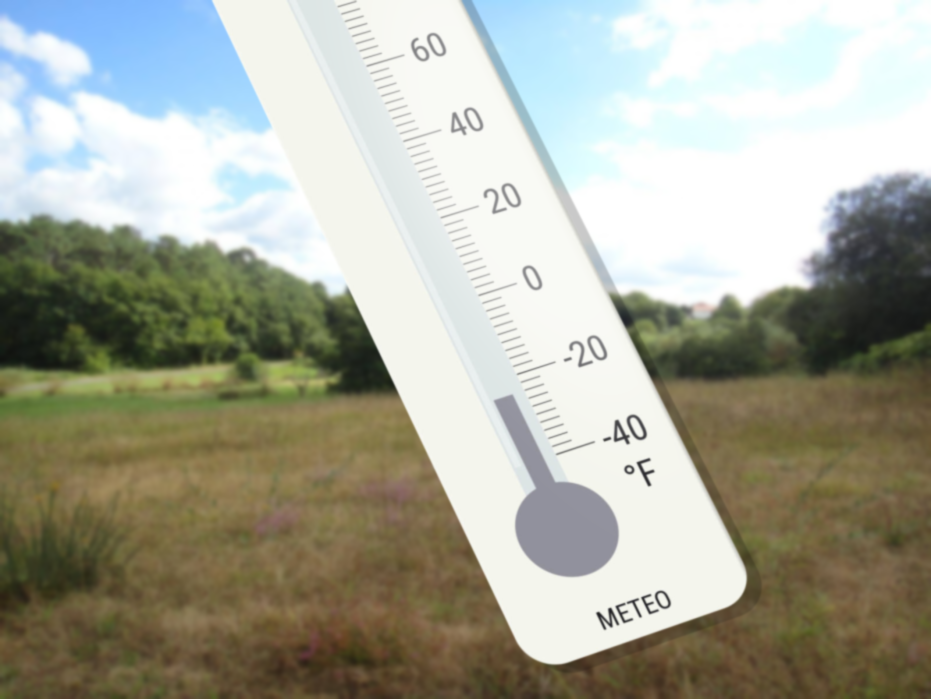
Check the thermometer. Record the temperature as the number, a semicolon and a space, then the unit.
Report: -24; °F
